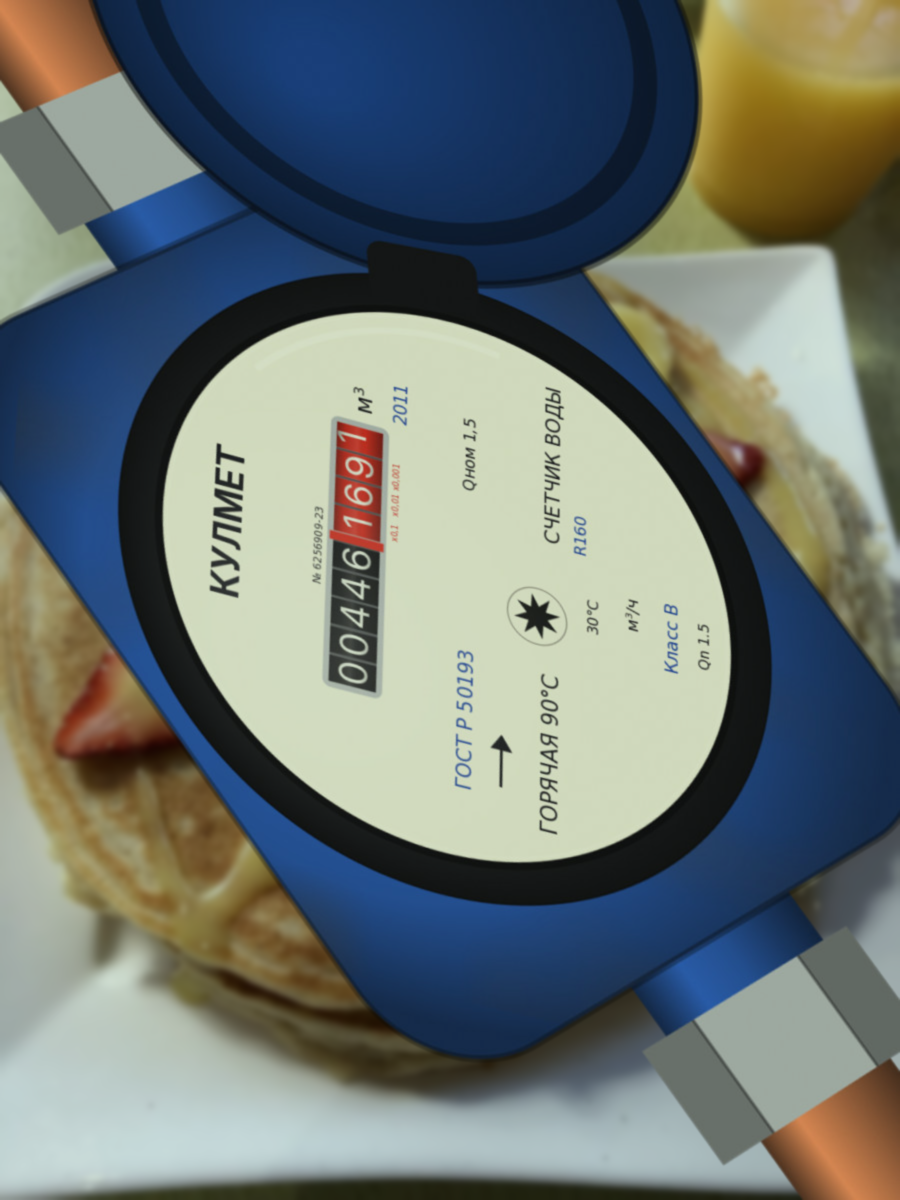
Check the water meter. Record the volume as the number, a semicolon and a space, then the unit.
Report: 446.1691; m³
